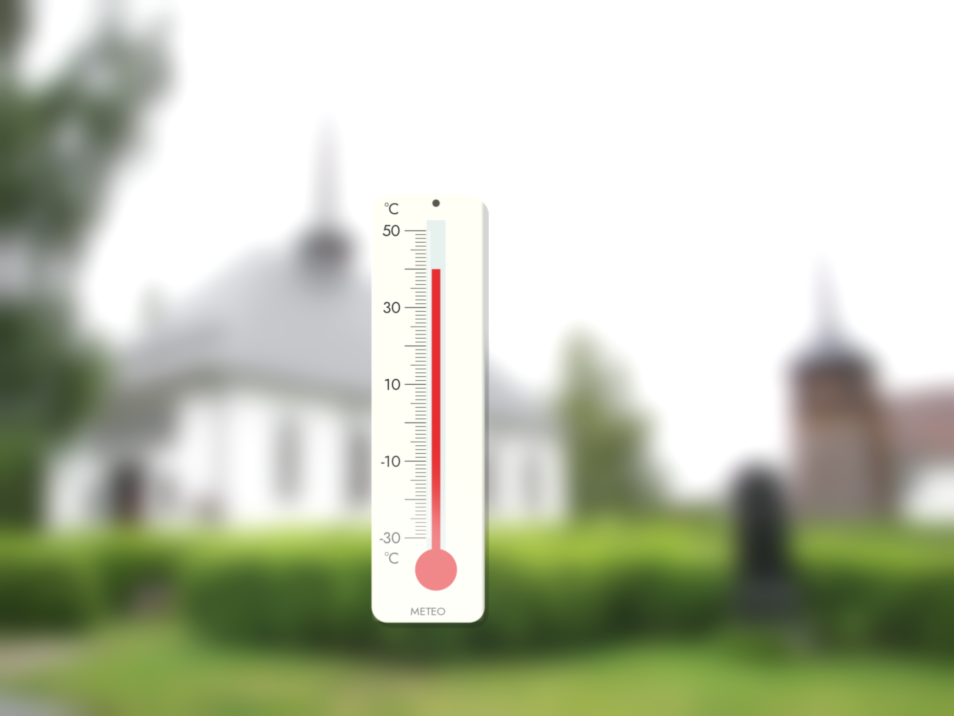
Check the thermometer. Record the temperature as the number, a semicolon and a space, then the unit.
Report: 40; °C
